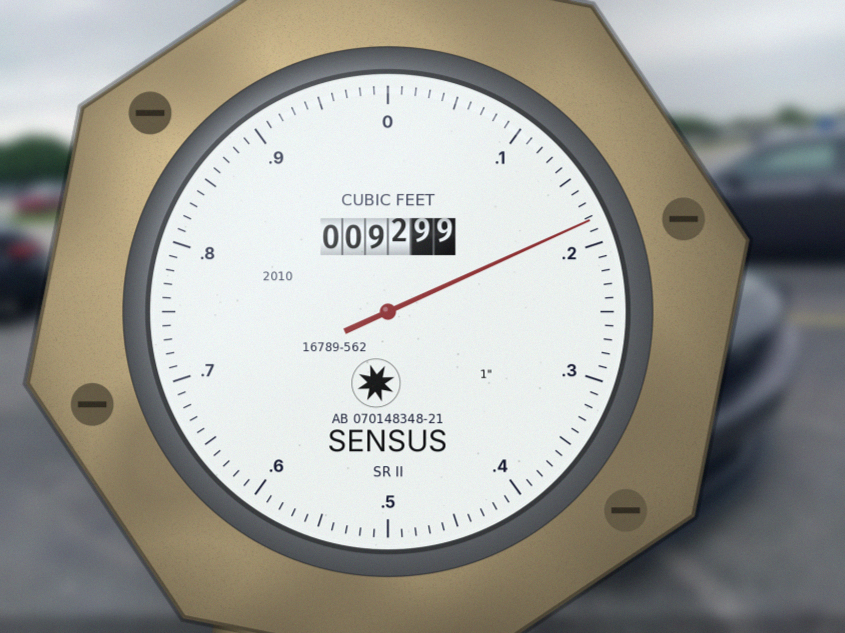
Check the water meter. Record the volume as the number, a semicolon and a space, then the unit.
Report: 9299.18; ft³
